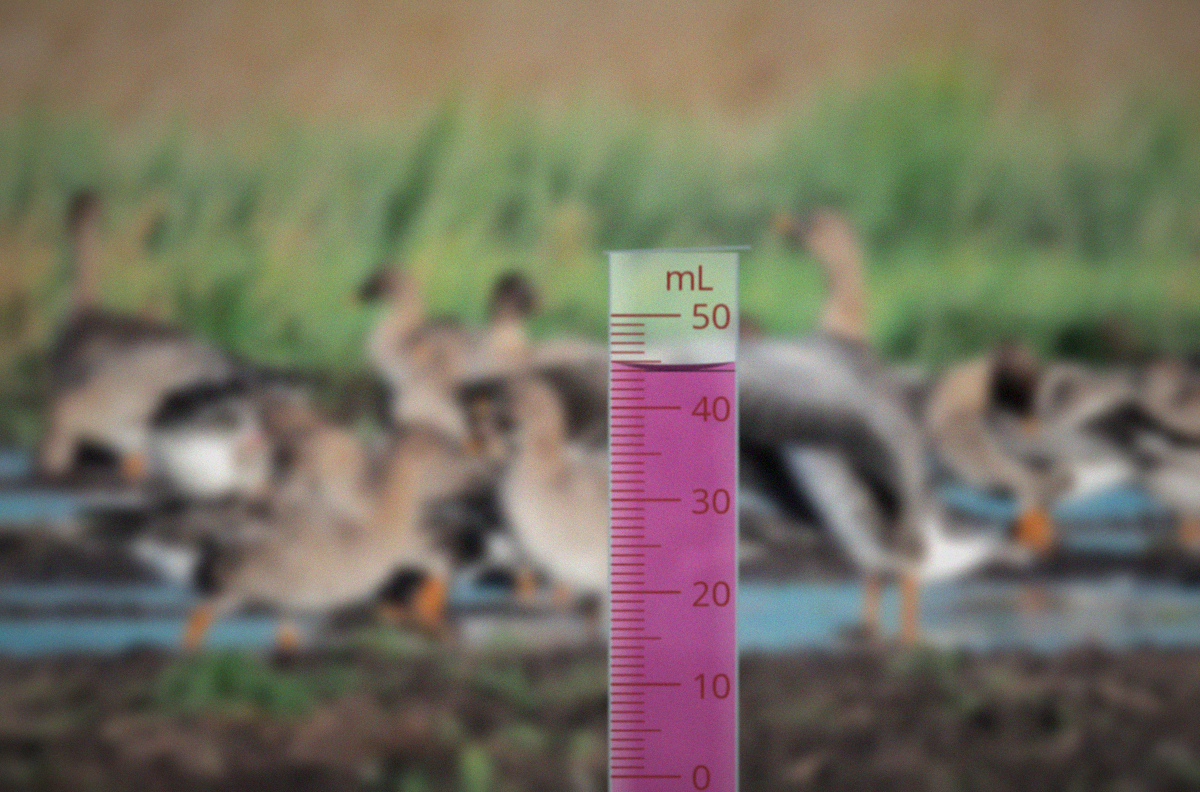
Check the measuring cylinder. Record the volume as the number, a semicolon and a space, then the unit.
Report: 44; mL
